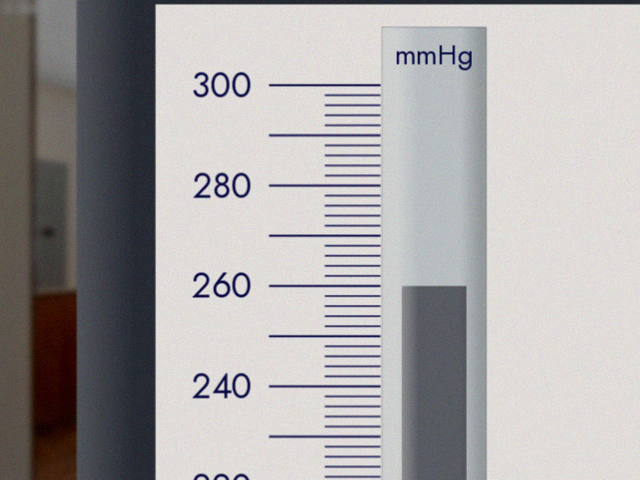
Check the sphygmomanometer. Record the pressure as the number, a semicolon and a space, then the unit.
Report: 260; mmHg
